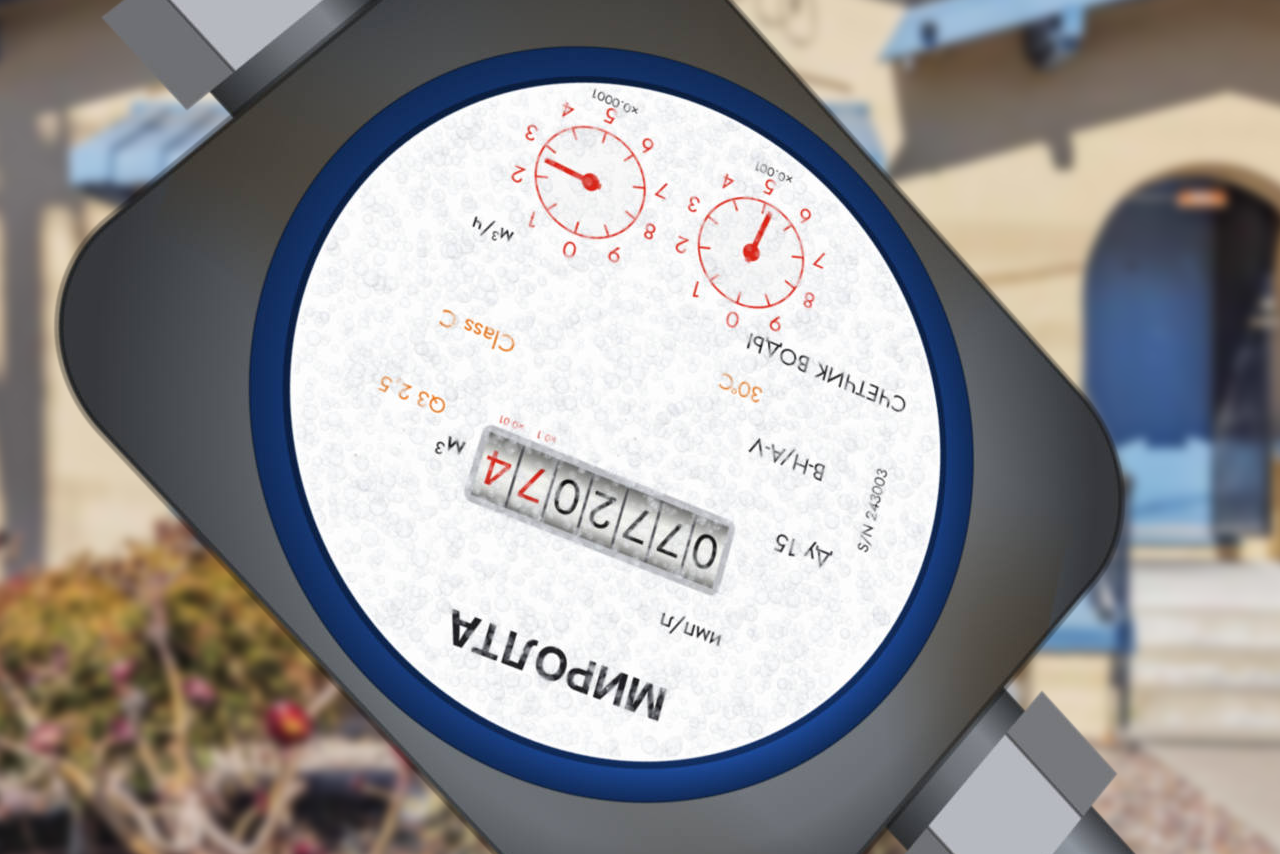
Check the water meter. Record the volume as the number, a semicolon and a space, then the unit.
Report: 7720.7452; m³
